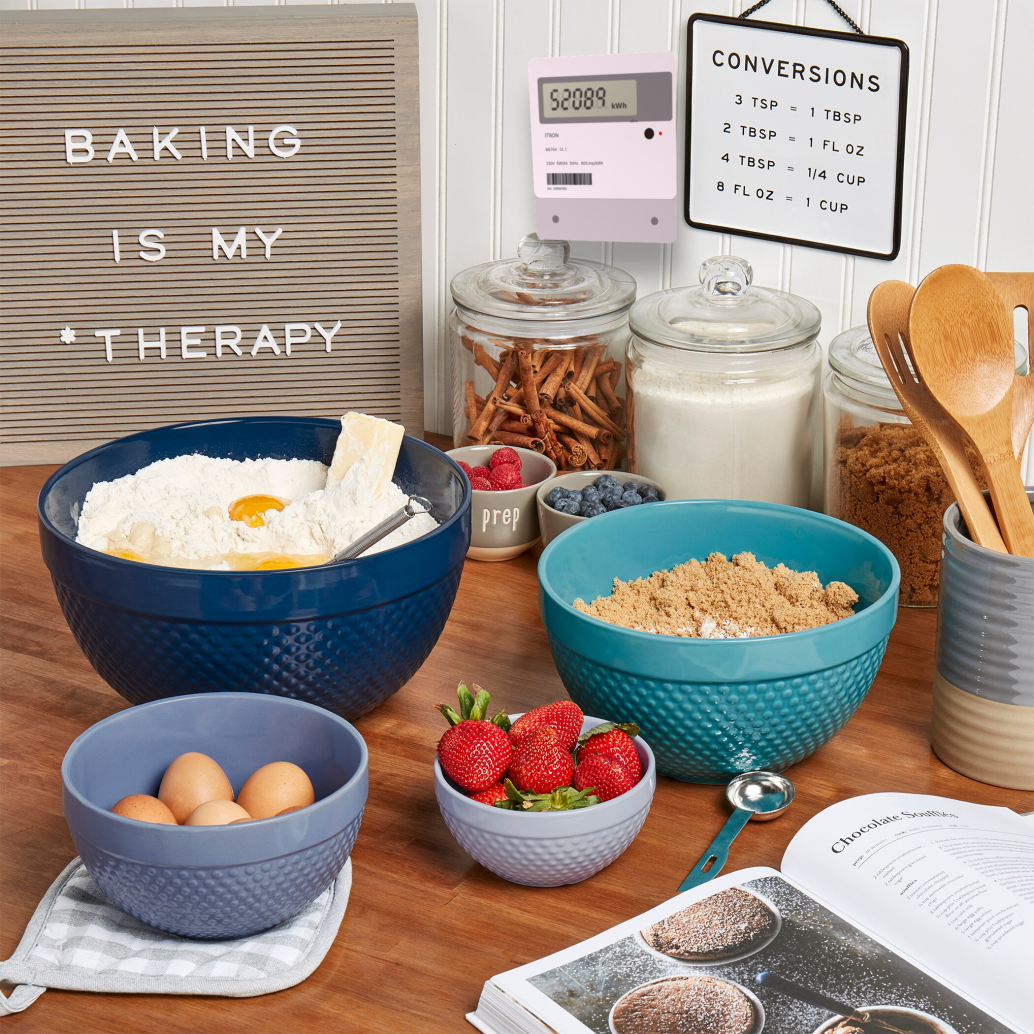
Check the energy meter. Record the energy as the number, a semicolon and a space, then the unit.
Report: 52089; kWh
